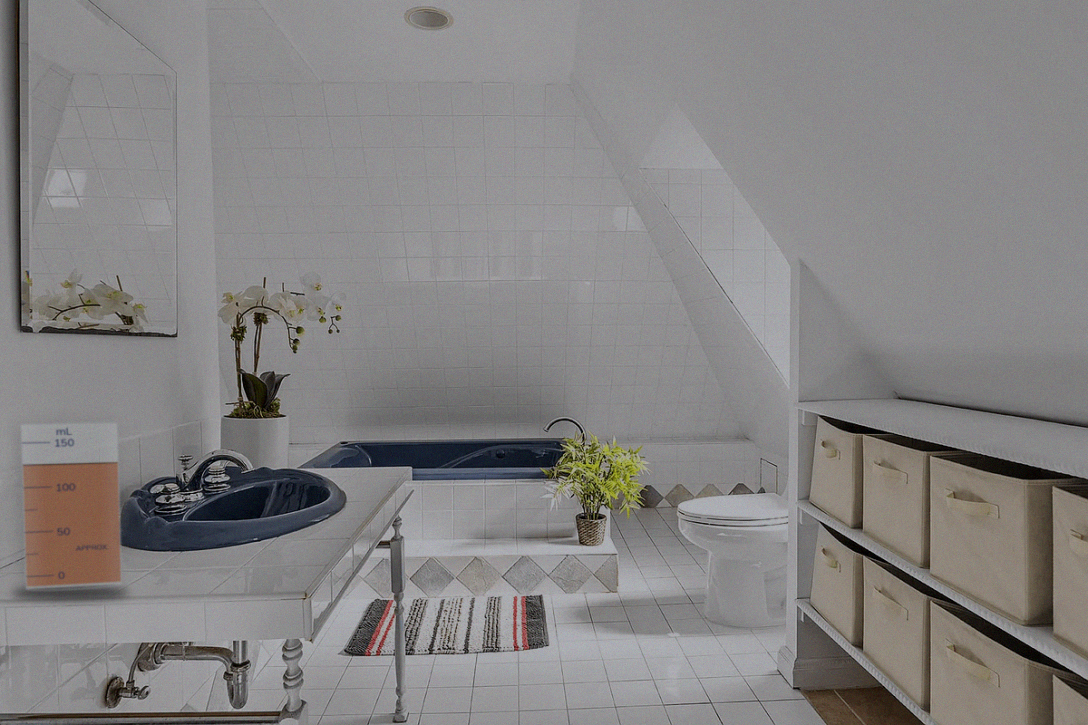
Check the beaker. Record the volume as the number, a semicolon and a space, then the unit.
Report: 125; mL
